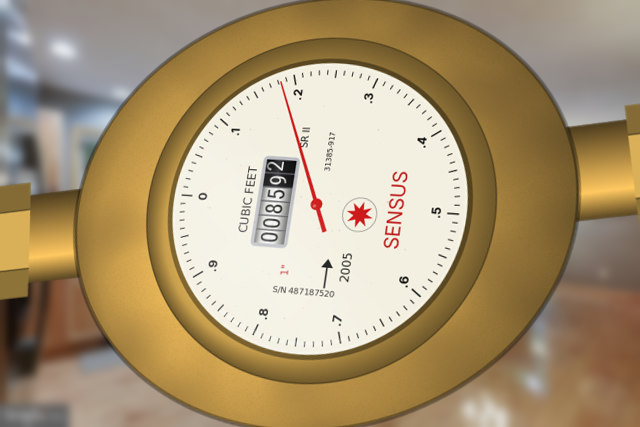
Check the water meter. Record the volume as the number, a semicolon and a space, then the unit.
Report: 8592.18; ft³
